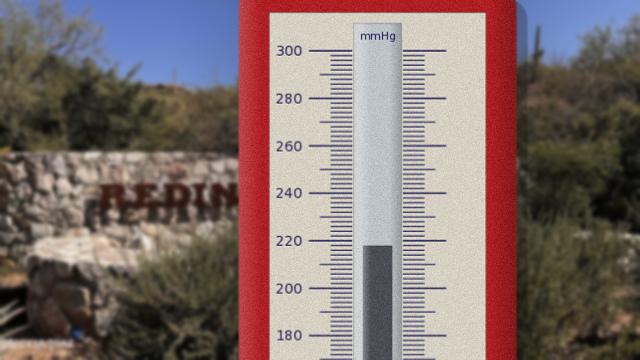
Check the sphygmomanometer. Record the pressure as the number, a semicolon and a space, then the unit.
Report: 218; mmHg
